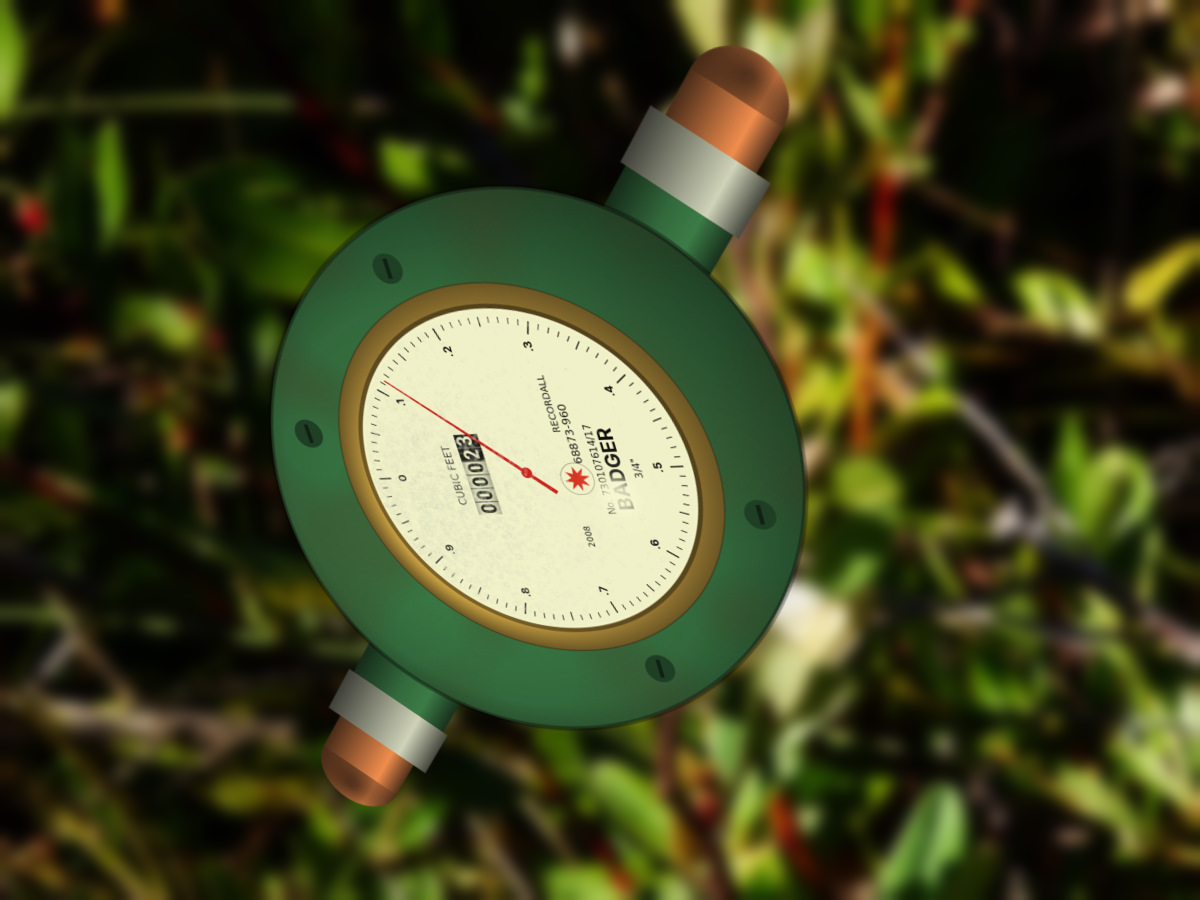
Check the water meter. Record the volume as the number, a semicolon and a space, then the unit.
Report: 23.11; ft³
